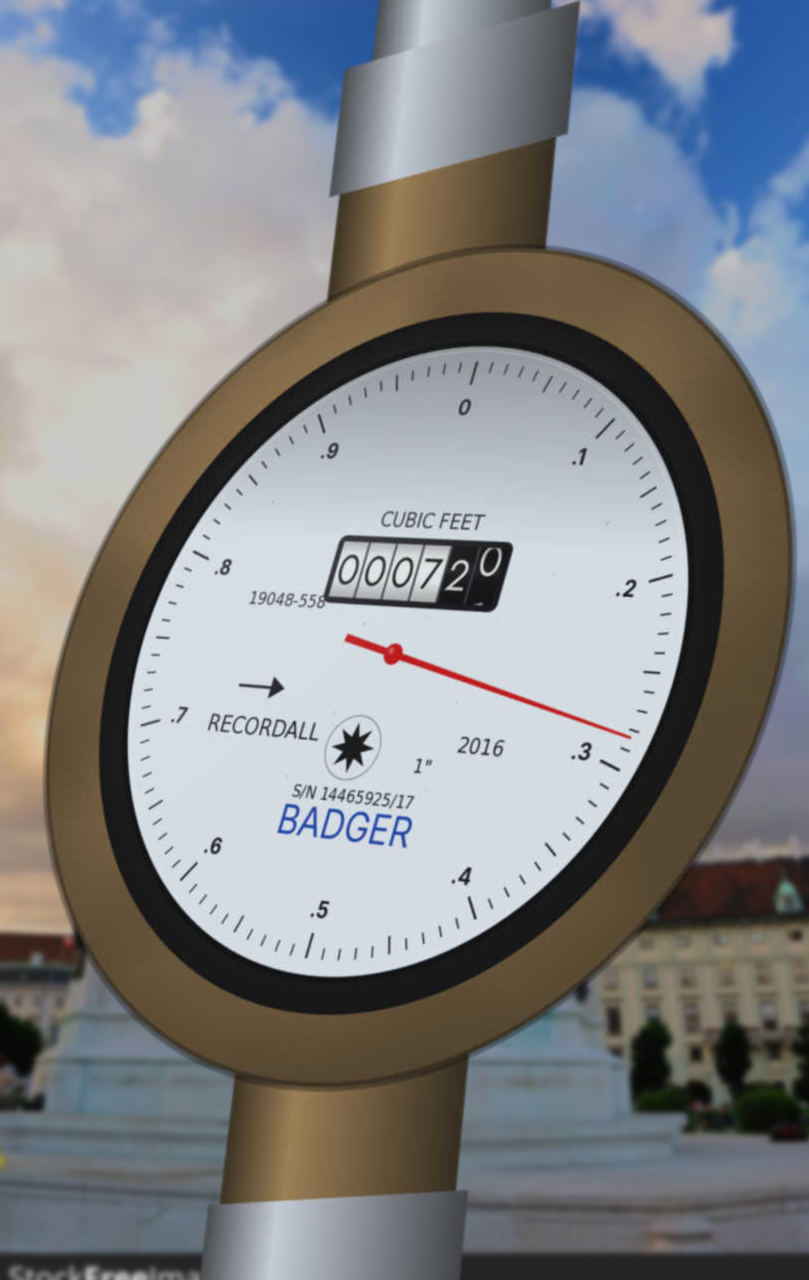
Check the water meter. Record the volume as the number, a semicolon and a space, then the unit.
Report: 720.28; ft³
